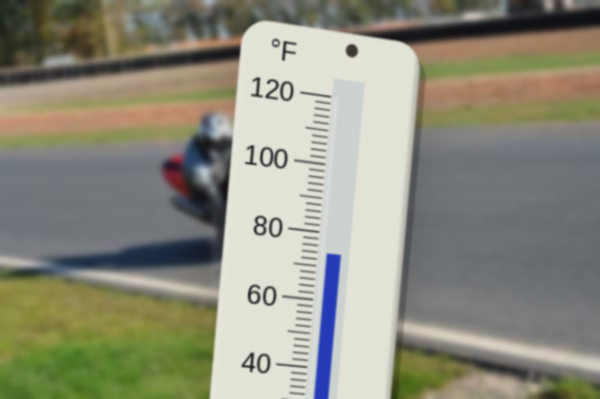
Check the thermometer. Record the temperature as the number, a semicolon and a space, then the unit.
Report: 74; °F
